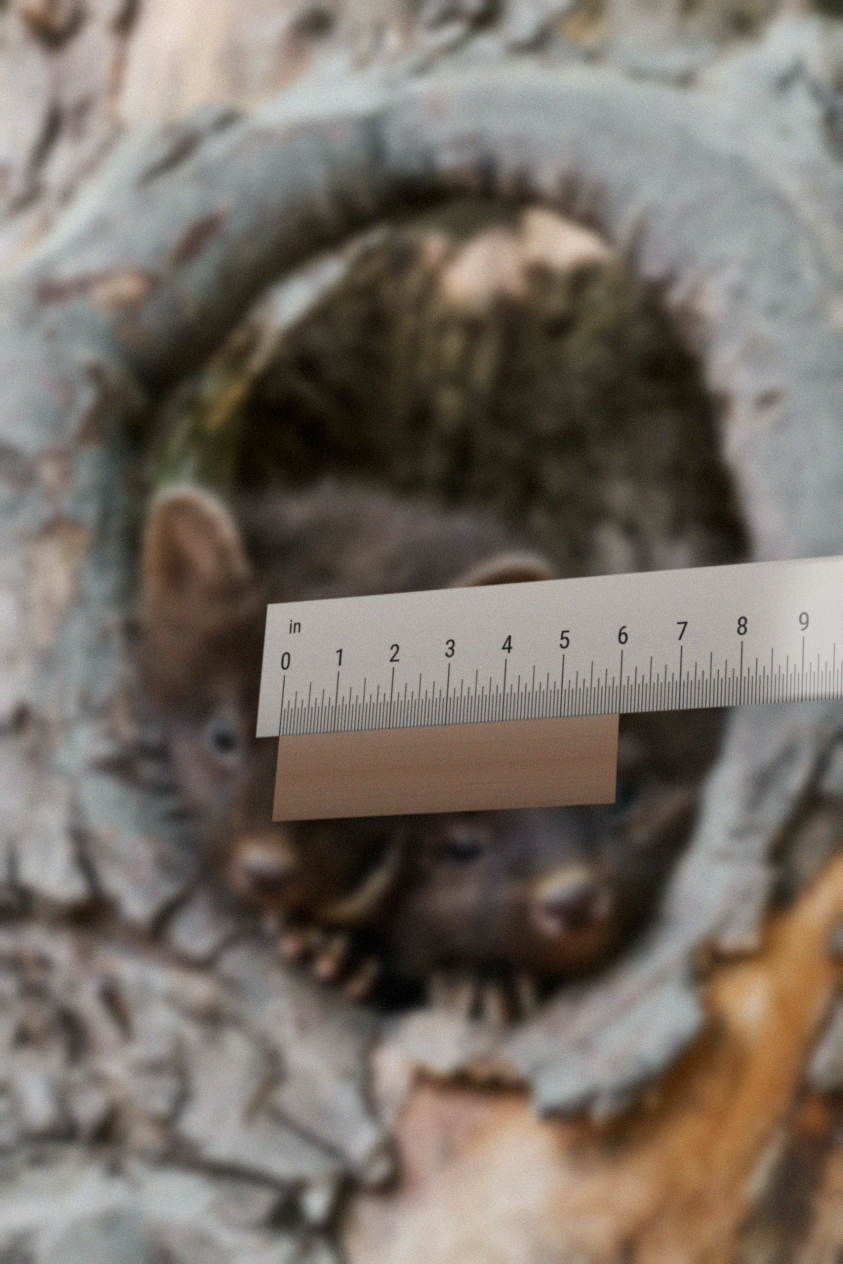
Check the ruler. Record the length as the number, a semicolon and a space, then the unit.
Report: 6; in
